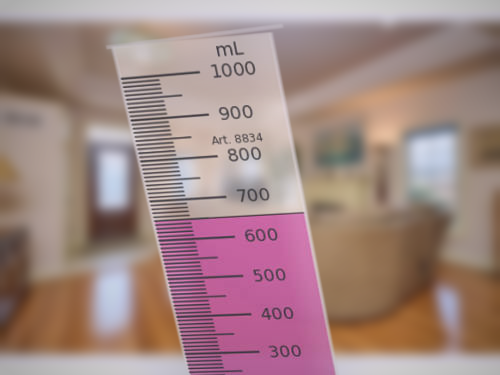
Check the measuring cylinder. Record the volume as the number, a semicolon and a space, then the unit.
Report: 650; mL
